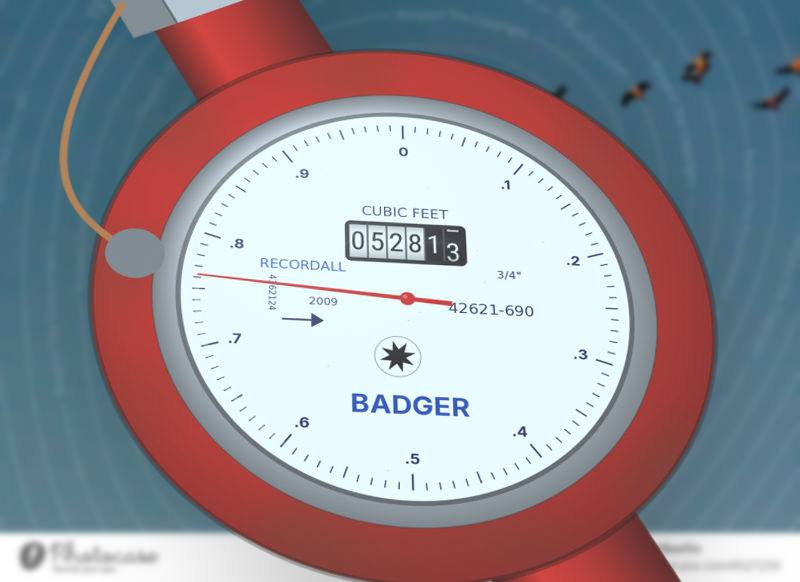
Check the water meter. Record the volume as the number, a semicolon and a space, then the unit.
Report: 52812.76; ft³
